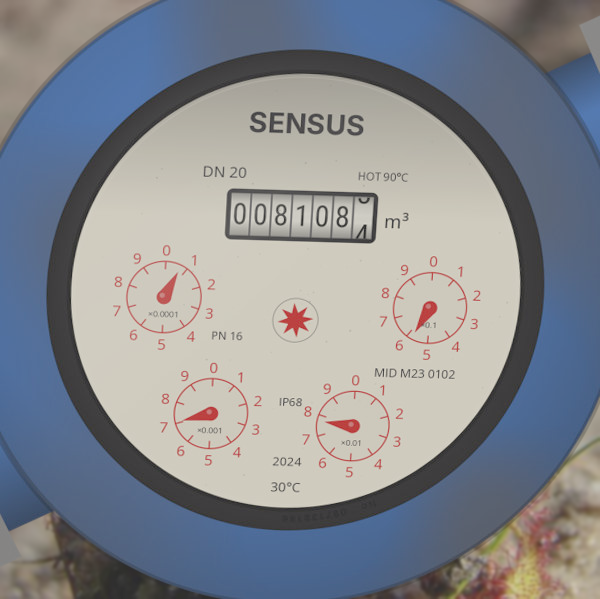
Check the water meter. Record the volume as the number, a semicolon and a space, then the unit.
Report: 81083.5770; m³
